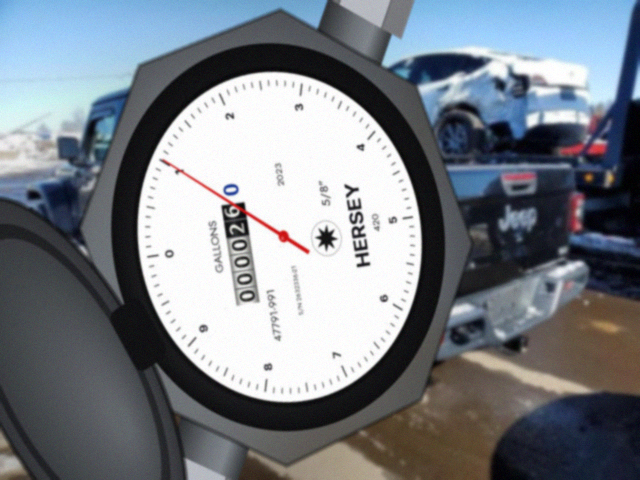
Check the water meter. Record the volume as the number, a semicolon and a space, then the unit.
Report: 261.0; gal
